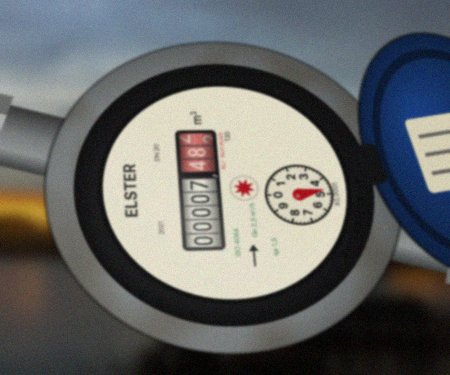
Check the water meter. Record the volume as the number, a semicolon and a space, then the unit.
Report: 7.4824; m³
